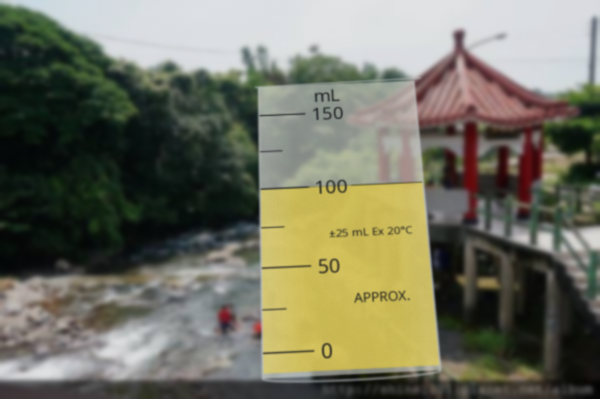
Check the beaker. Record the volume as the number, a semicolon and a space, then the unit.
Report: 100; mL
